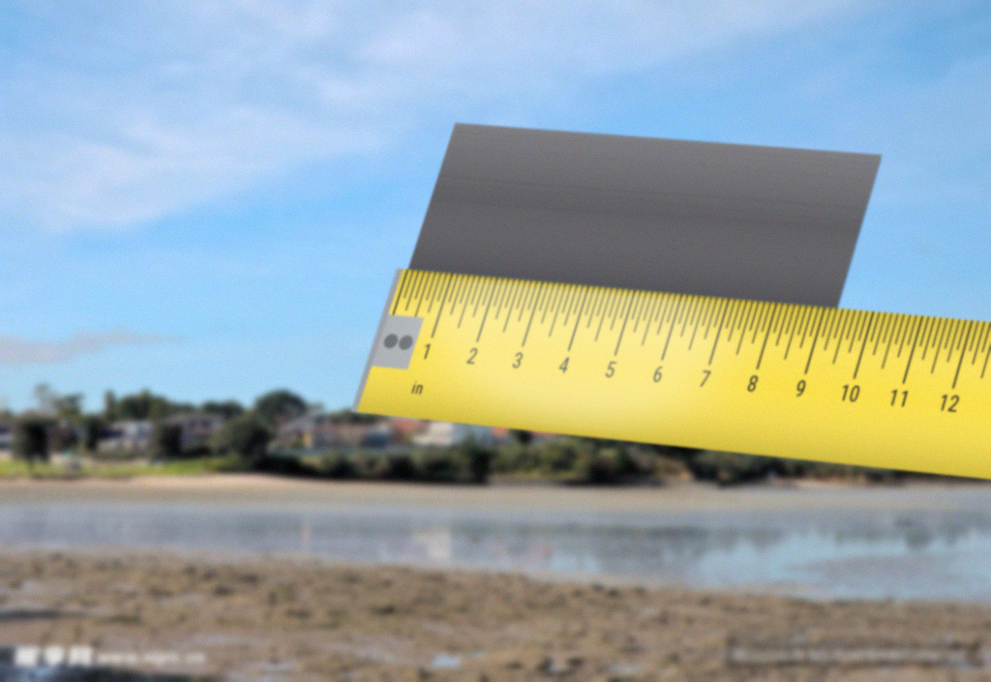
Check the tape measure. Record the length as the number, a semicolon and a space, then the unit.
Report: 9.25; in
